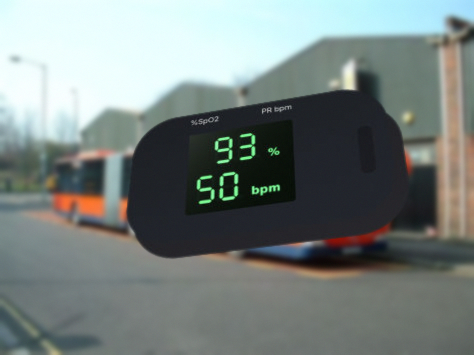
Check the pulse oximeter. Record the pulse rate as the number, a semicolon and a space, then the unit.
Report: 50; bpm
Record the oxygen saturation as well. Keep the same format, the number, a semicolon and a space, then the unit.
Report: 93; %
